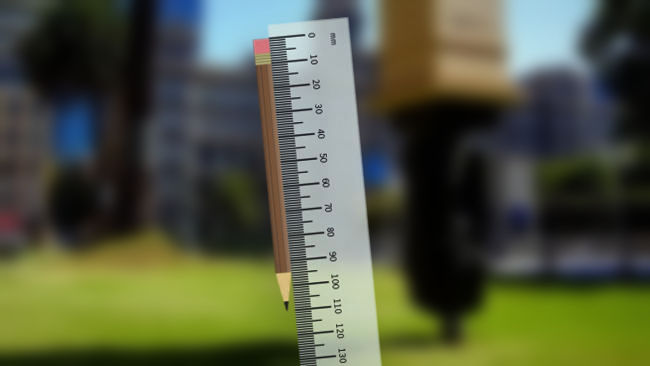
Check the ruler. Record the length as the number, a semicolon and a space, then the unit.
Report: 110; mm
